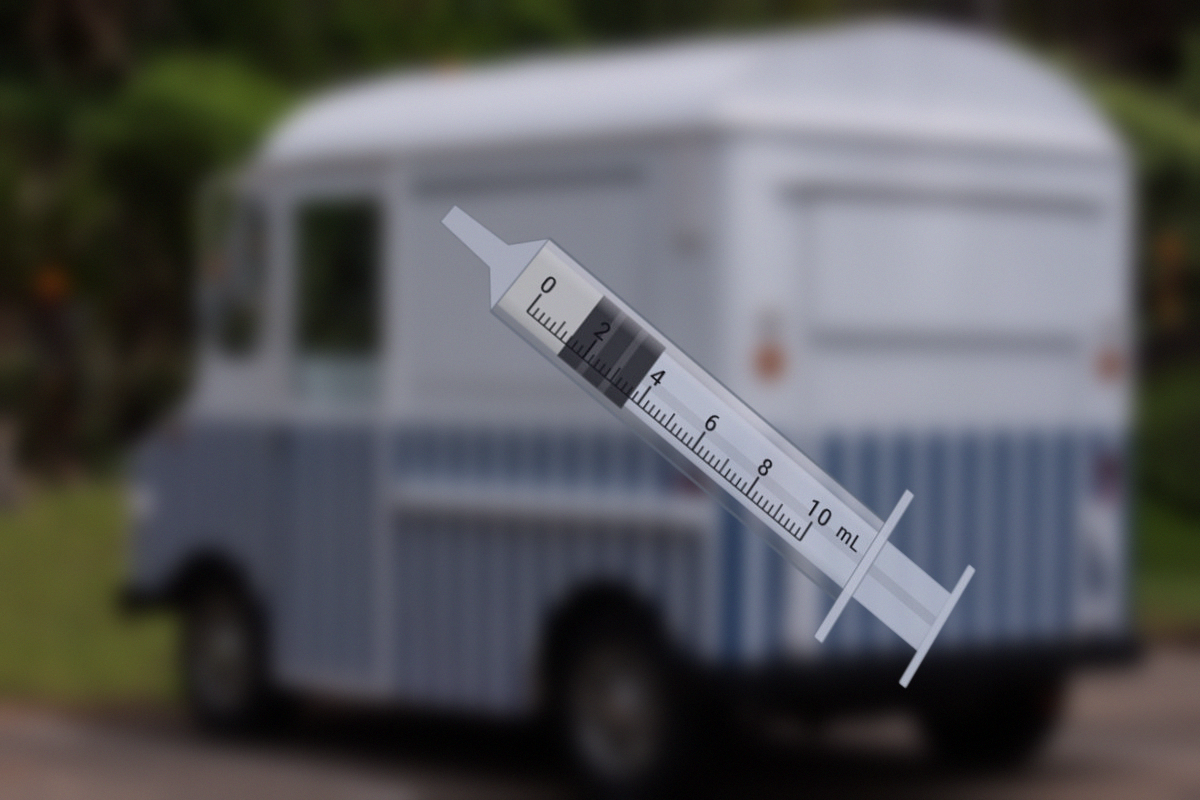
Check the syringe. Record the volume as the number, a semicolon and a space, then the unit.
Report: 1.4; mL
